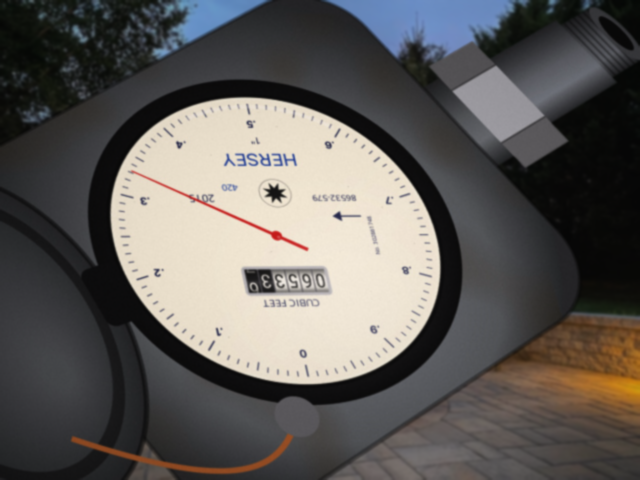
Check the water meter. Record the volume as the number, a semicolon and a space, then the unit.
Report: 65336.33; ft³
